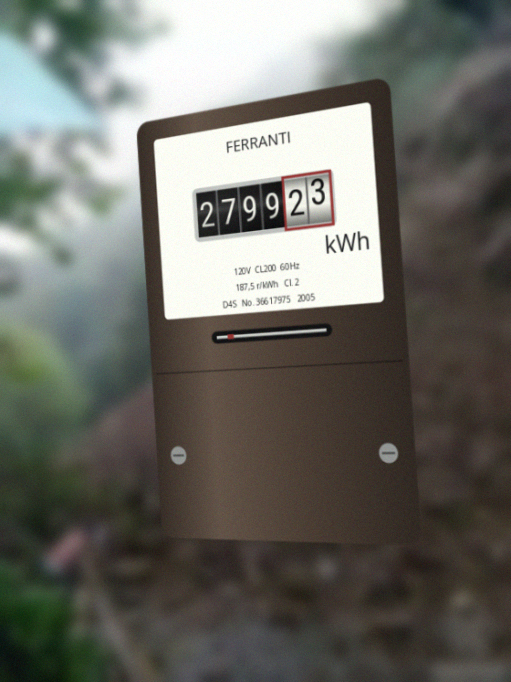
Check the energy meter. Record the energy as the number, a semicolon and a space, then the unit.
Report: 2799.23; kWh
